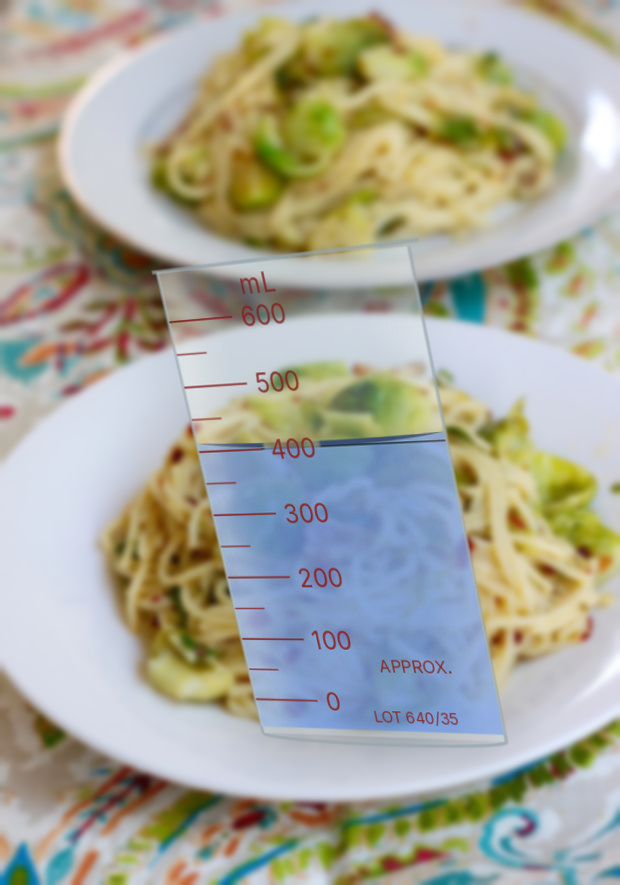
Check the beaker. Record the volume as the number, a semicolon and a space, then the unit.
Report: 400; mL
